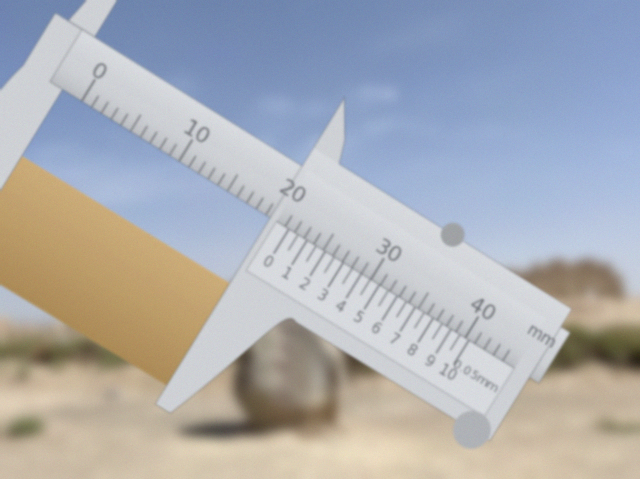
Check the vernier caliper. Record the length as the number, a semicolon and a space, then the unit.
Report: 21.4; mm
